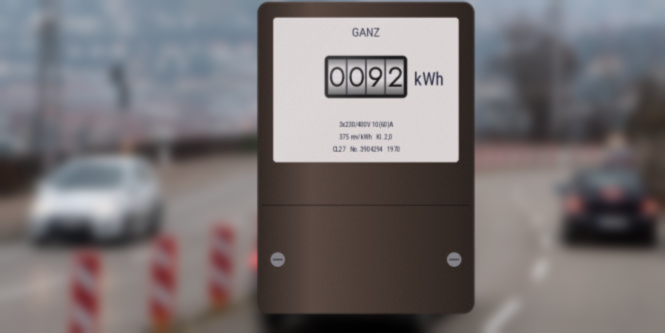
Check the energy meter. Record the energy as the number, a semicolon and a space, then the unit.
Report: 92; kWh
